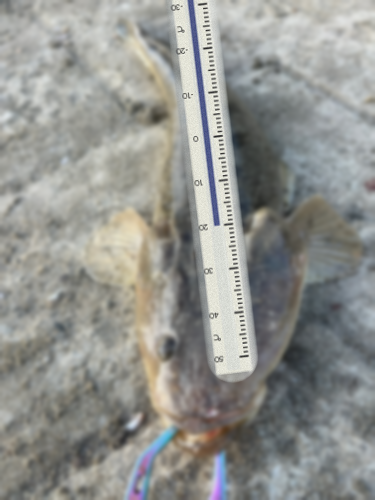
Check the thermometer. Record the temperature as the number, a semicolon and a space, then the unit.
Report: 20; °C
